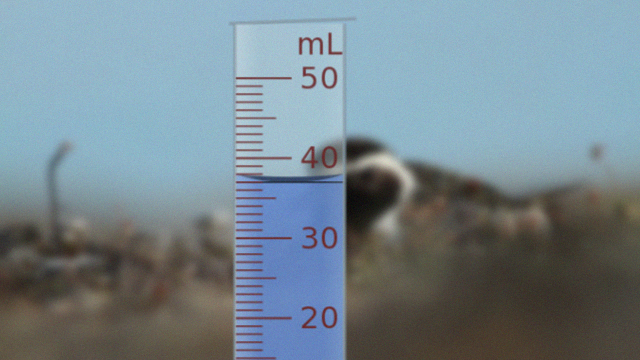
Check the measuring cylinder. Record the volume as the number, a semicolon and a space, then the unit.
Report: 37; mL
